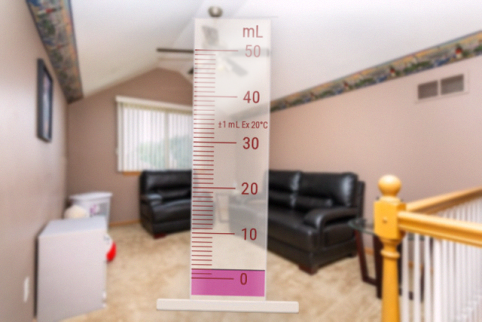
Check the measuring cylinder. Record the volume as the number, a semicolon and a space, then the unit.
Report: 2; mL
